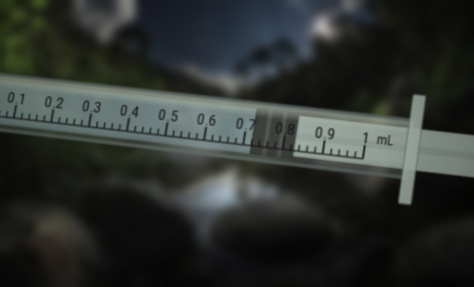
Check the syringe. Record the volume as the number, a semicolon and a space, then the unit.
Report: 0.72; mL
